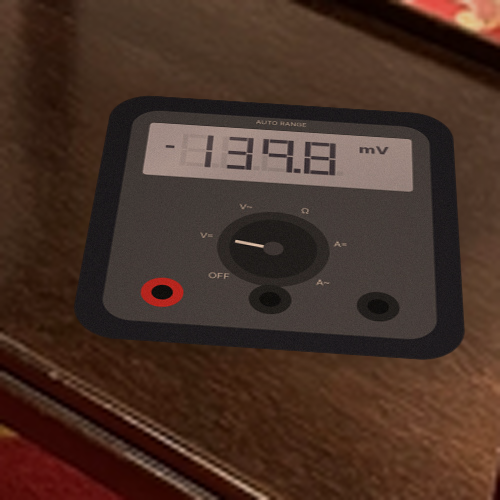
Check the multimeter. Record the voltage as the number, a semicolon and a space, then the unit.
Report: -139.8; mV
